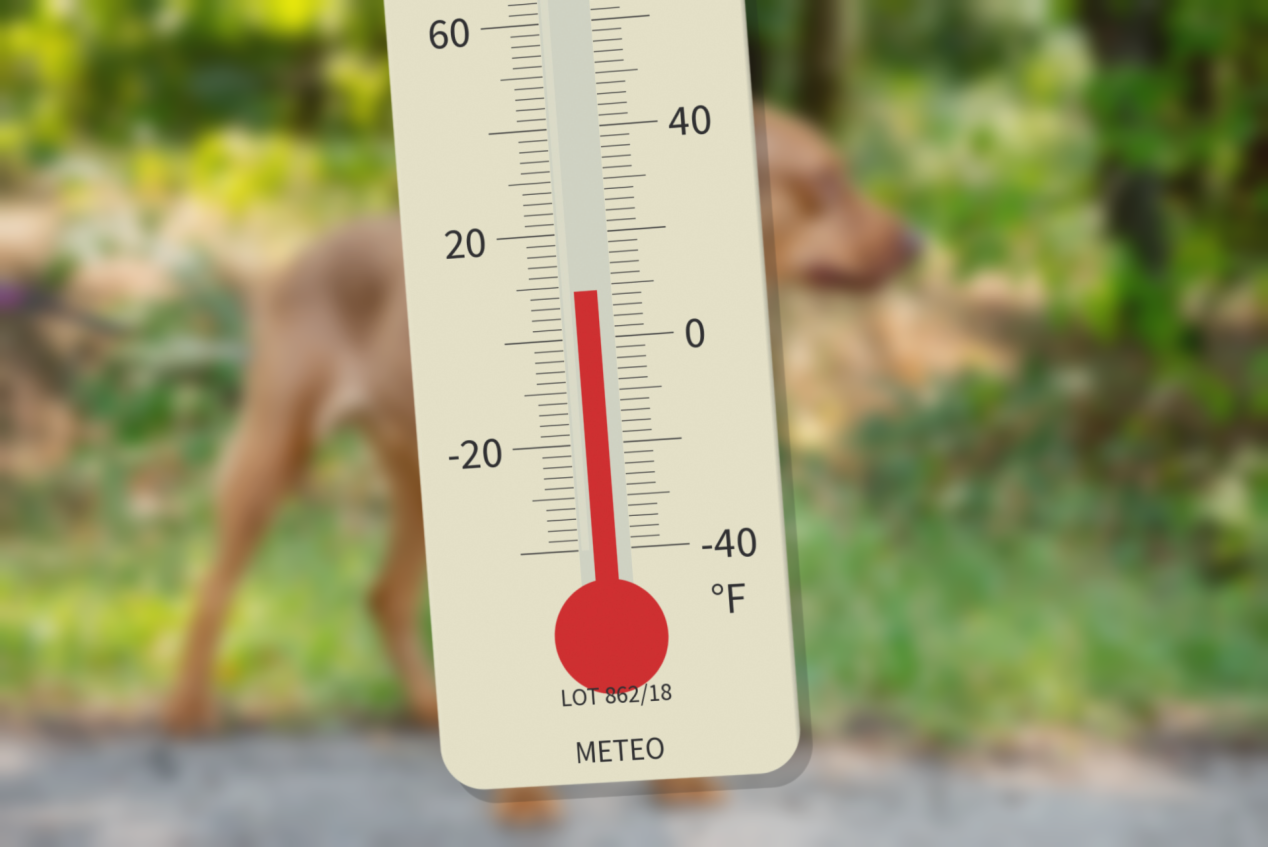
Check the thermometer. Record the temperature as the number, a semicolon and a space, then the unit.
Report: 9; °F
